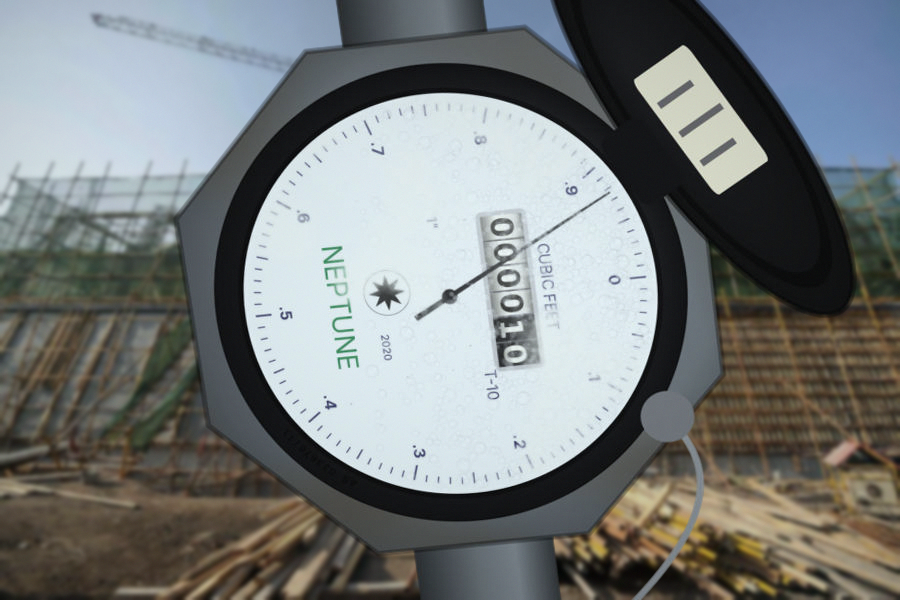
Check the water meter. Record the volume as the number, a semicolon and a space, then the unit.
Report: 9.92; ft³
